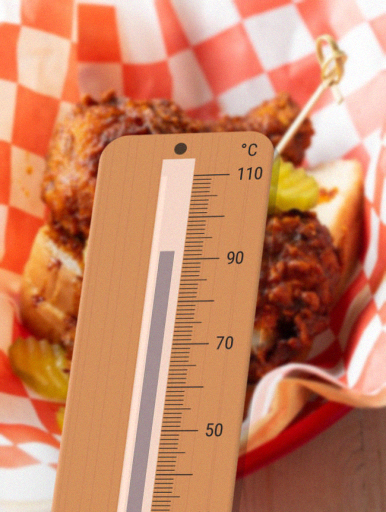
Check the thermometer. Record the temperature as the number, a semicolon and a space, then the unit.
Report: 92; °C
